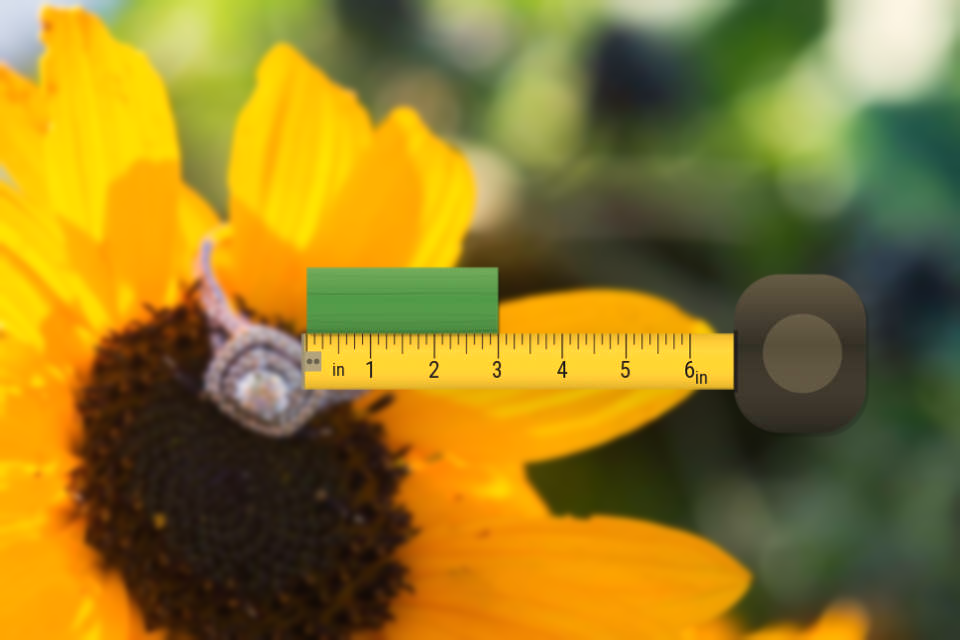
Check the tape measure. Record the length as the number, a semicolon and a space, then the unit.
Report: 3; in
